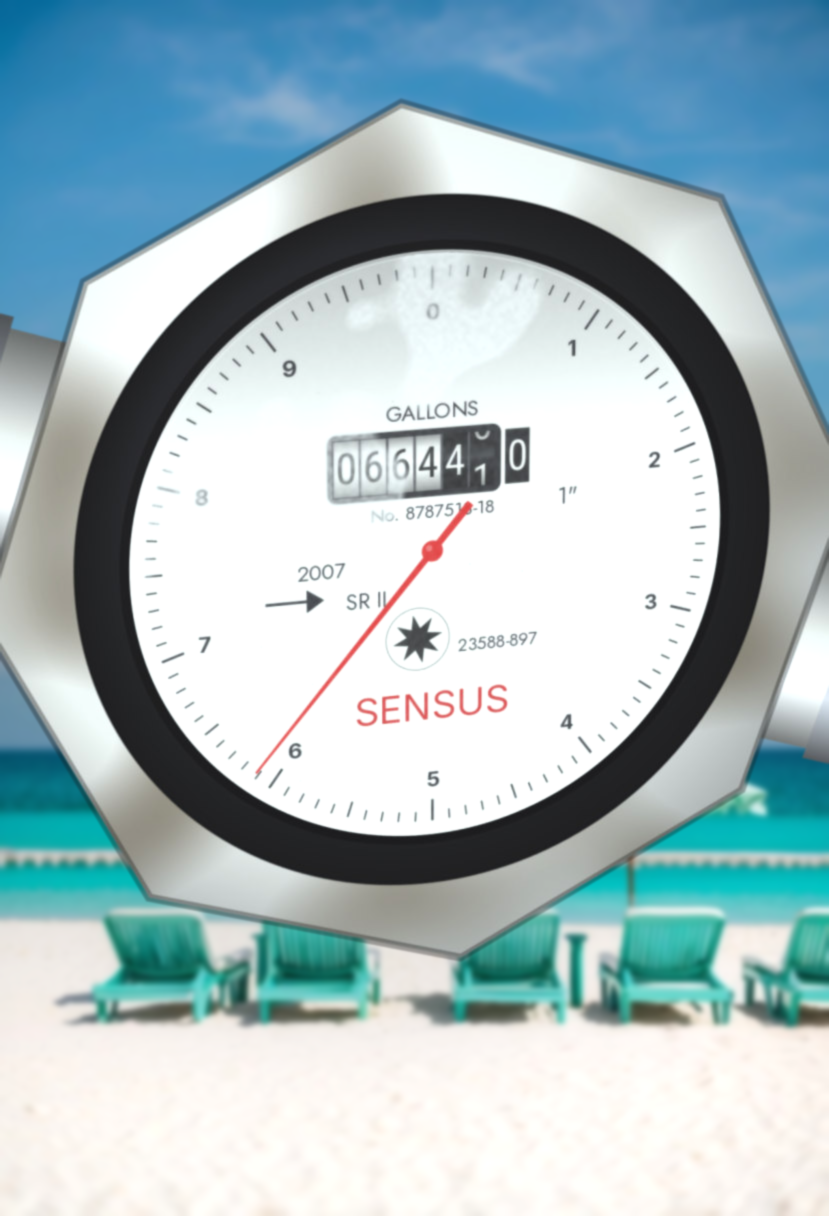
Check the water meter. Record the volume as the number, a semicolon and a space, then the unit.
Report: 664406.1; gal
